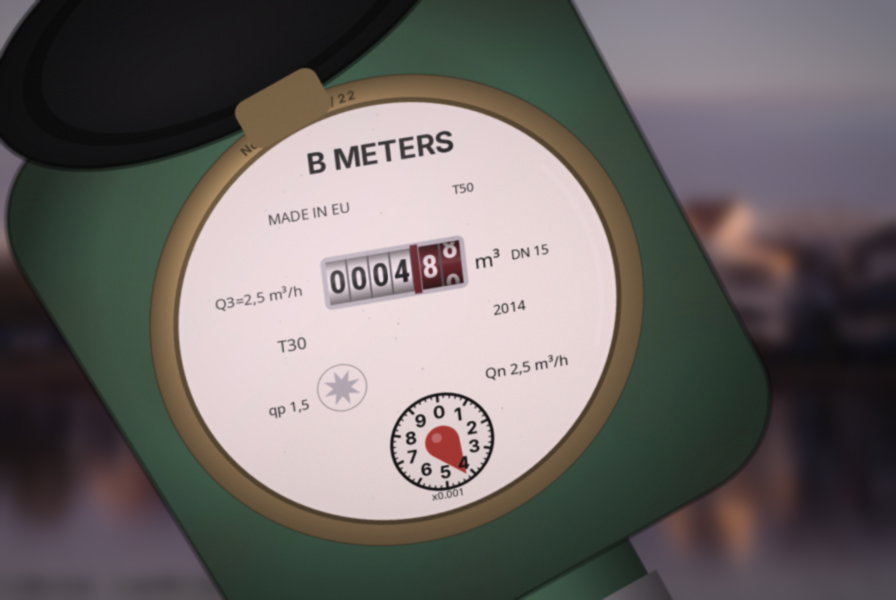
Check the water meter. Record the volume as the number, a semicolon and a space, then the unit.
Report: 4.884; m³
